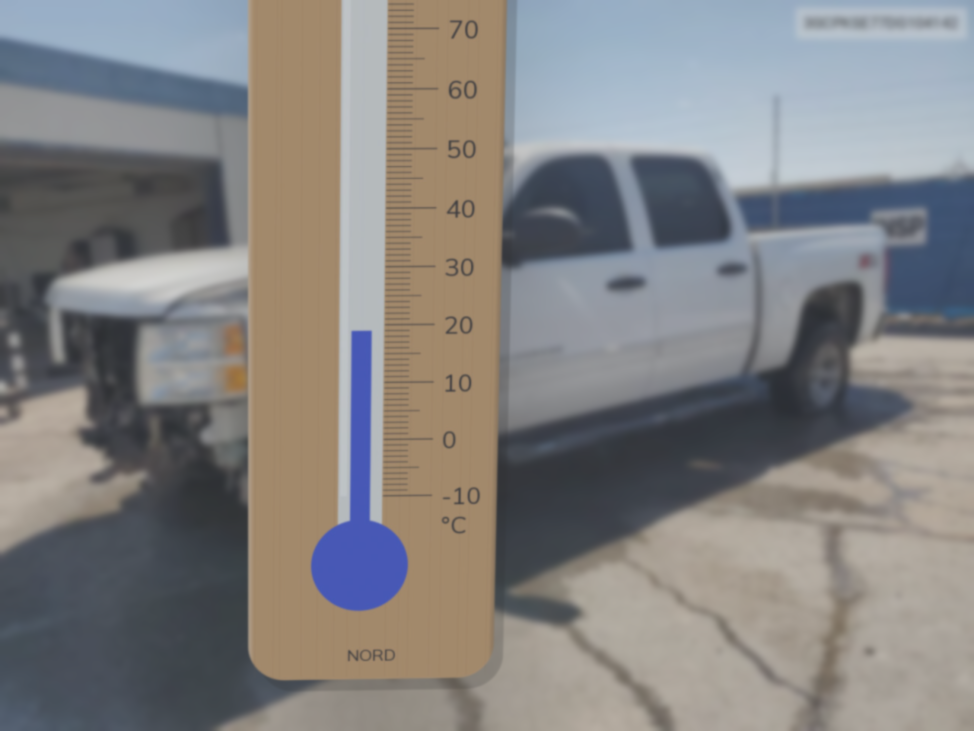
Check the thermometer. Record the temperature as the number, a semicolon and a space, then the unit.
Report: 19; °C
